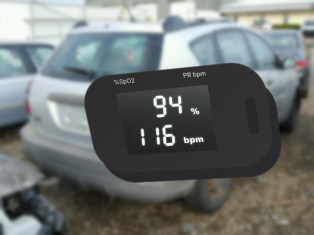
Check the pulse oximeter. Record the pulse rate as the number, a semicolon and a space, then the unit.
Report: 116; bpm
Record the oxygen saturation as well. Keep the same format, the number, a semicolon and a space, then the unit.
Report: 94; %
